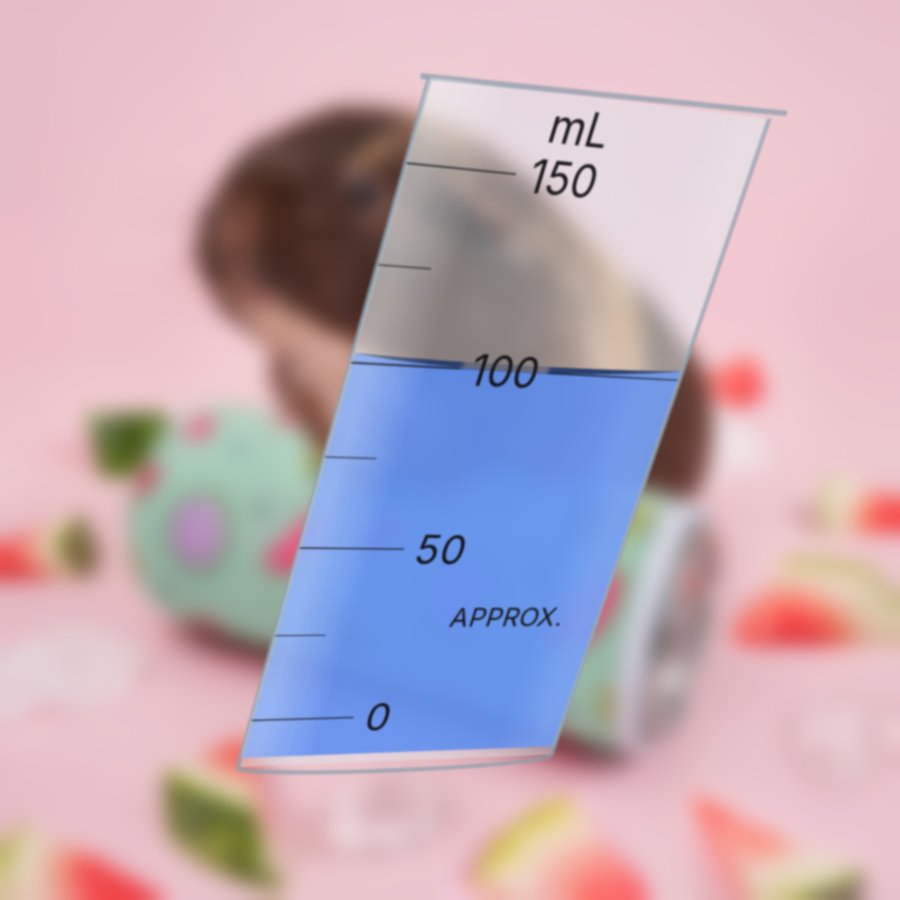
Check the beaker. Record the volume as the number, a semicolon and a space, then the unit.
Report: 100; mL
